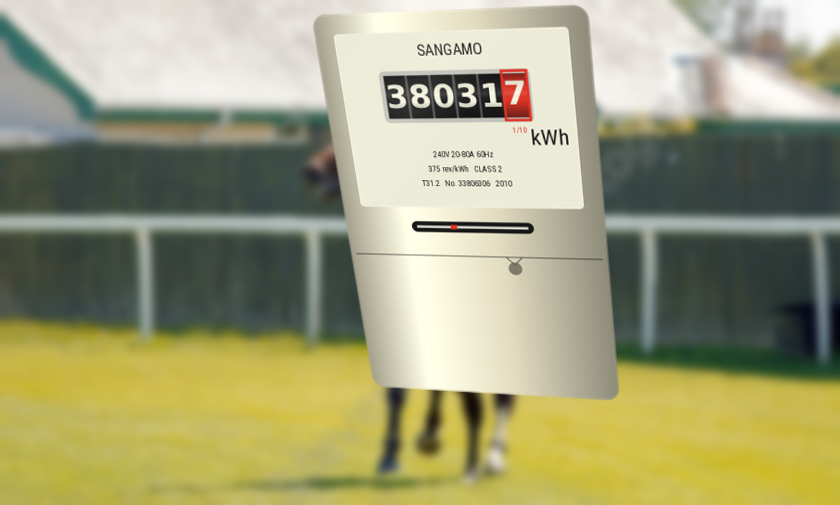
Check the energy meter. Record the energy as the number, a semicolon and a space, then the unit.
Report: 38031.7; kWh
